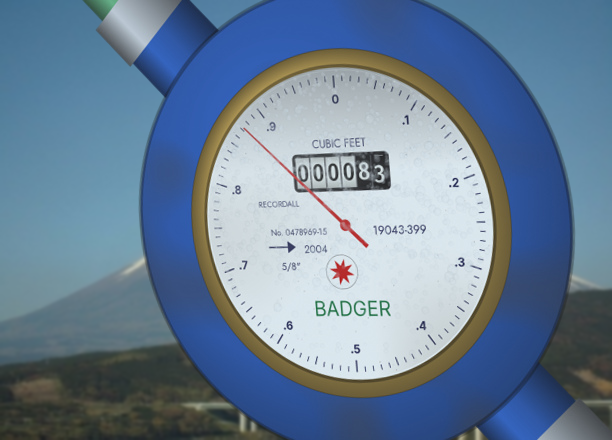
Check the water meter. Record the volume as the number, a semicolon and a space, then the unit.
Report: 82.87; ft³
